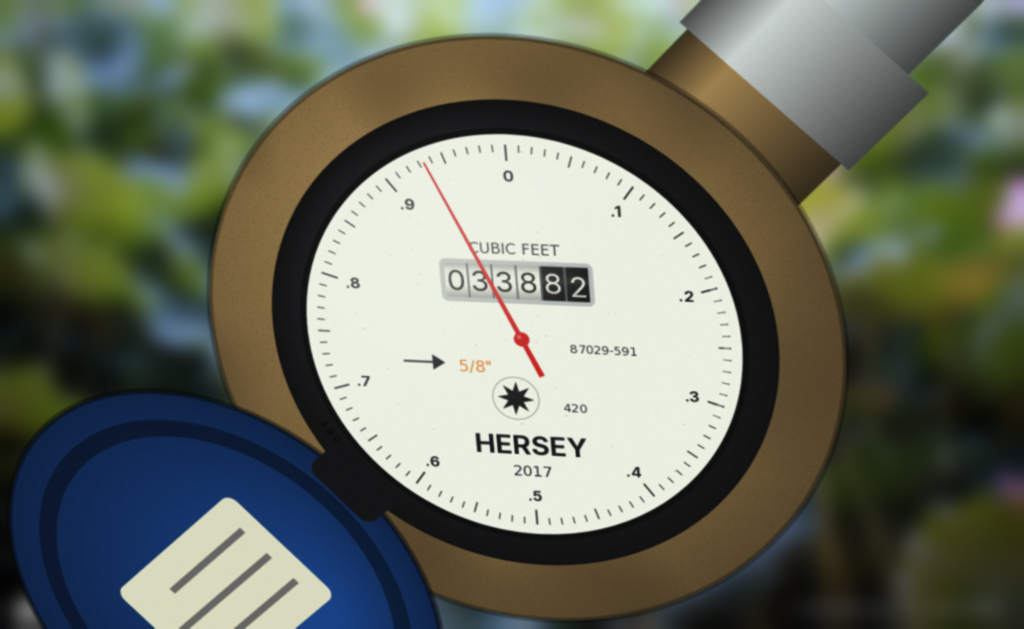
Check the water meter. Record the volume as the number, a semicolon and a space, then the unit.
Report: 33881.93; ft³
